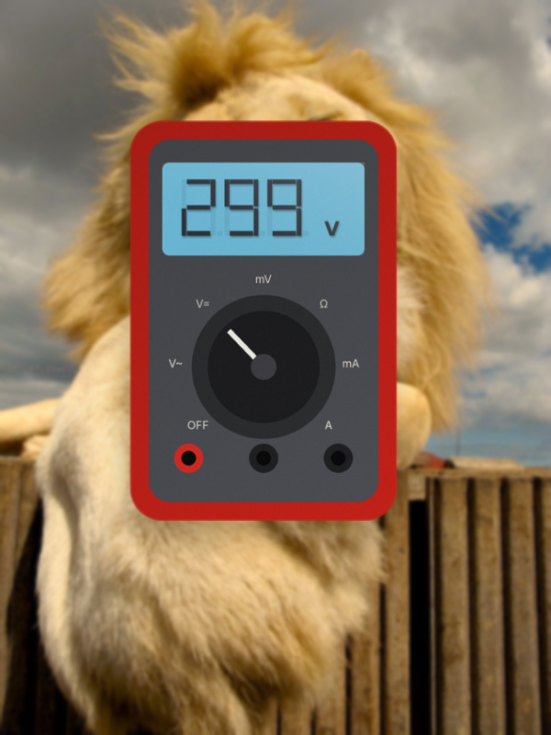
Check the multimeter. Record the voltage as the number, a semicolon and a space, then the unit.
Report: 299; V
